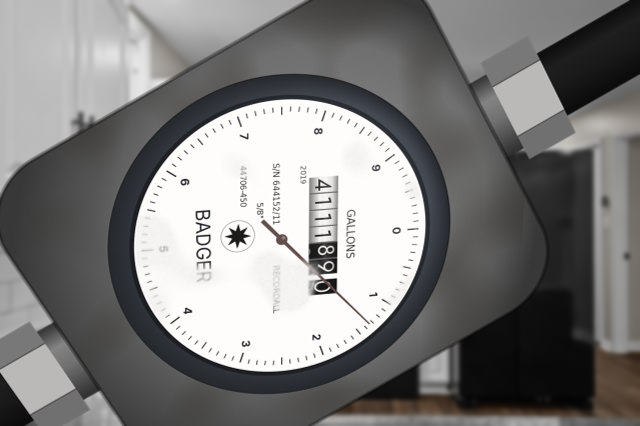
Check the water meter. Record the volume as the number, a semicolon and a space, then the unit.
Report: 4111891.3; gal
